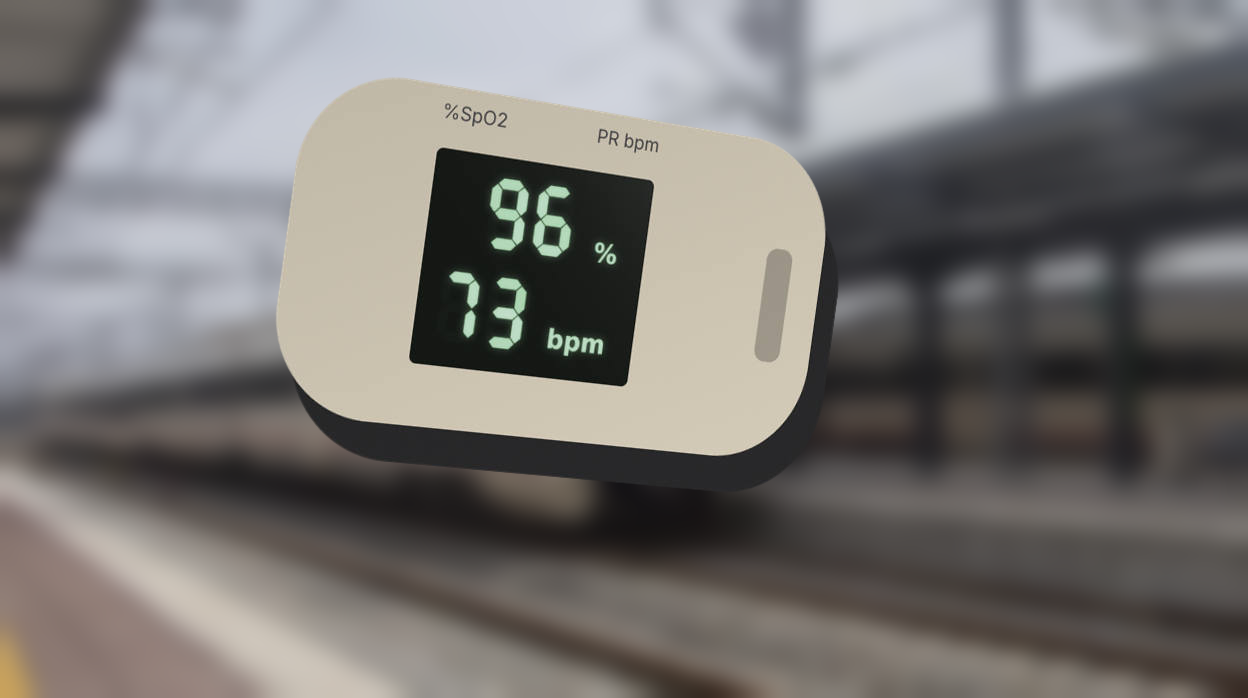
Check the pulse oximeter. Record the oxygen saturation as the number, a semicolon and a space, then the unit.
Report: 96; %
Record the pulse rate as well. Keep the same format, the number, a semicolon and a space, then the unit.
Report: 73; bpm
